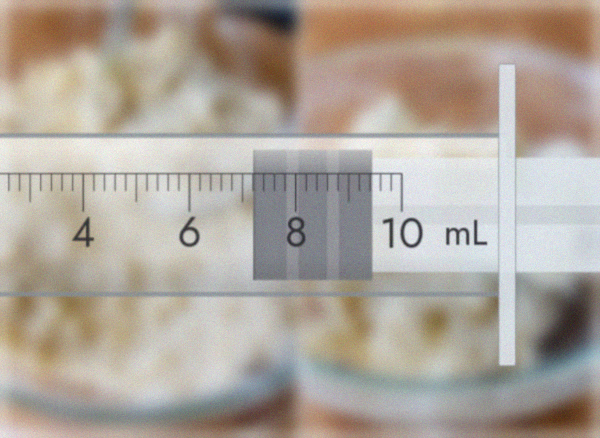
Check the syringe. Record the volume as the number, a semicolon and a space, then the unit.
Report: 7.2; mL
